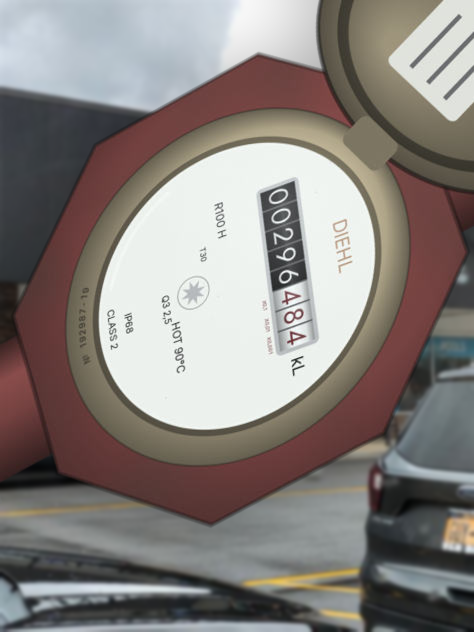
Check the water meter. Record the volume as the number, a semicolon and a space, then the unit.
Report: 296.484; kL
